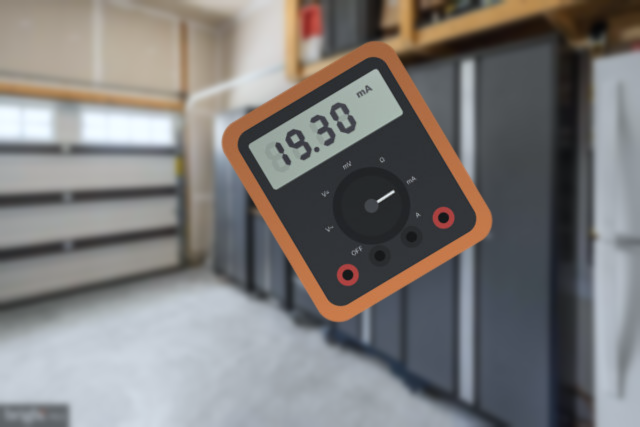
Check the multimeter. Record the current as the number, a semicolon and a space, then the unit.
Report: 19.30; mA
